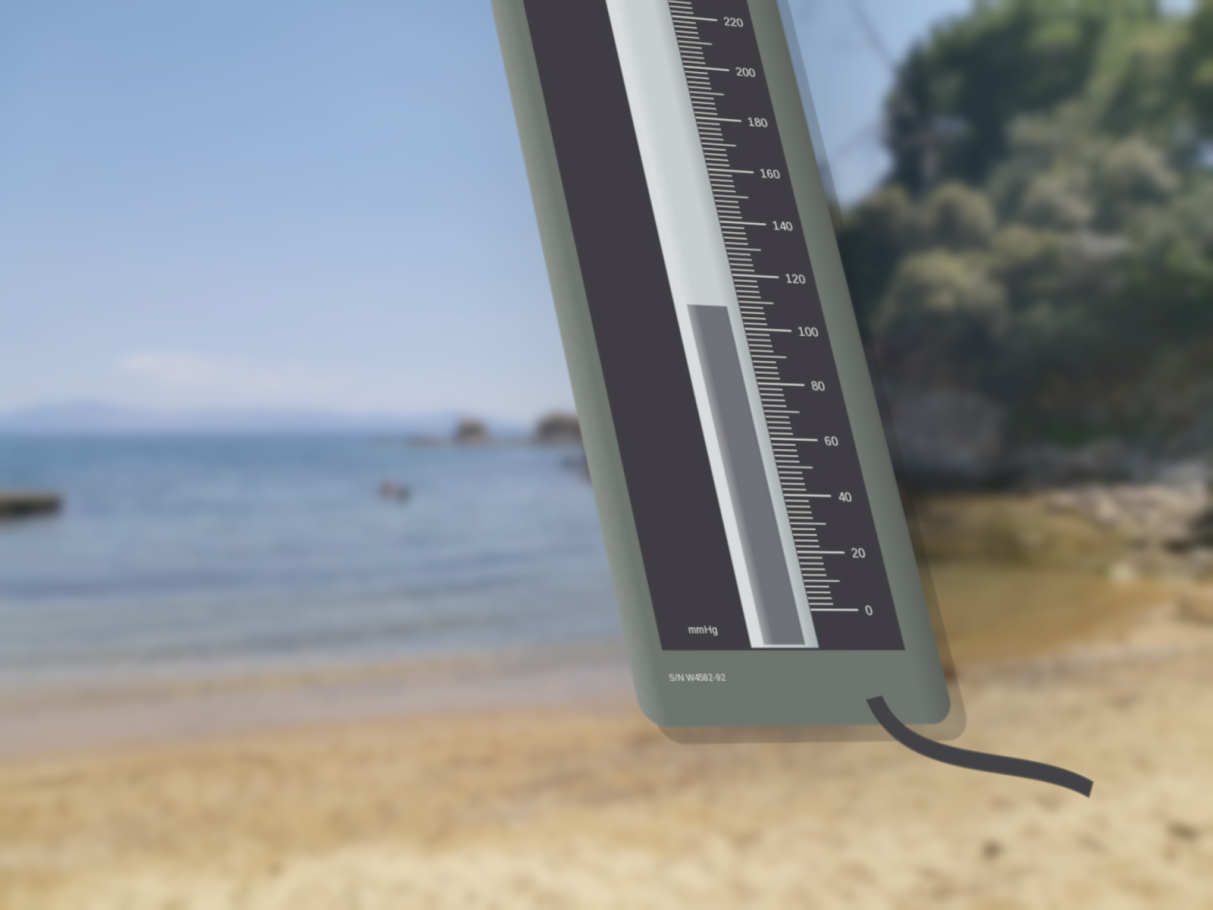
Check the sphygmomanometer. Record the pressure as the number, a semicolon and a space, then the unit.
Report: 108; mmHg
